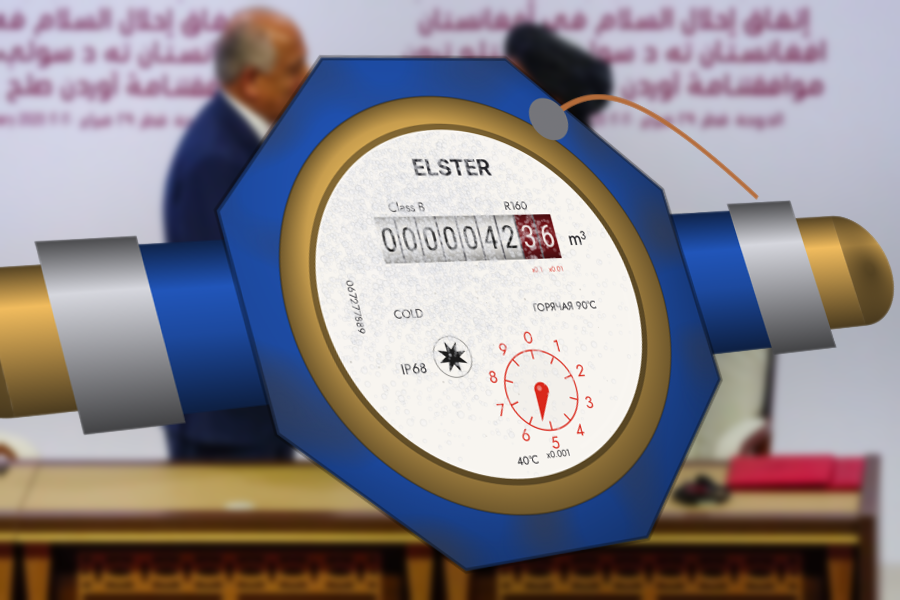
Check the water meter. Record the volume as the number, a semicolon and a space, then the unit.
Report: 42.365; m³
